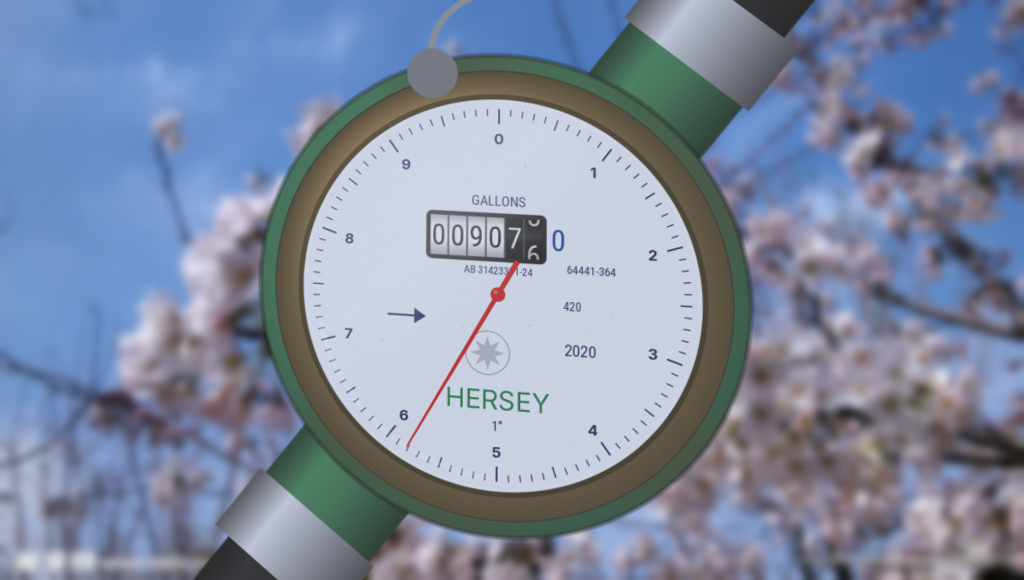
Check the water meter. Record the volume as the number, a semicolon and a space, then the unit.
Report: 90755.8; gal
